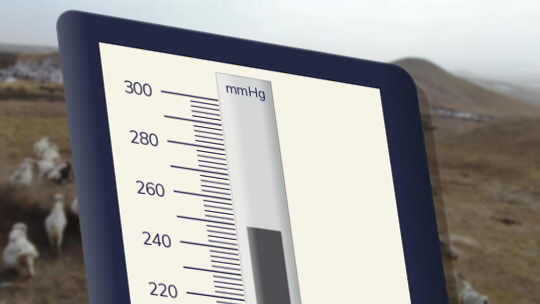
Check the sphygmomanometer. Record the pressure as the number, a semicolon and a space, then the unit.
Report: 250; mmHg
